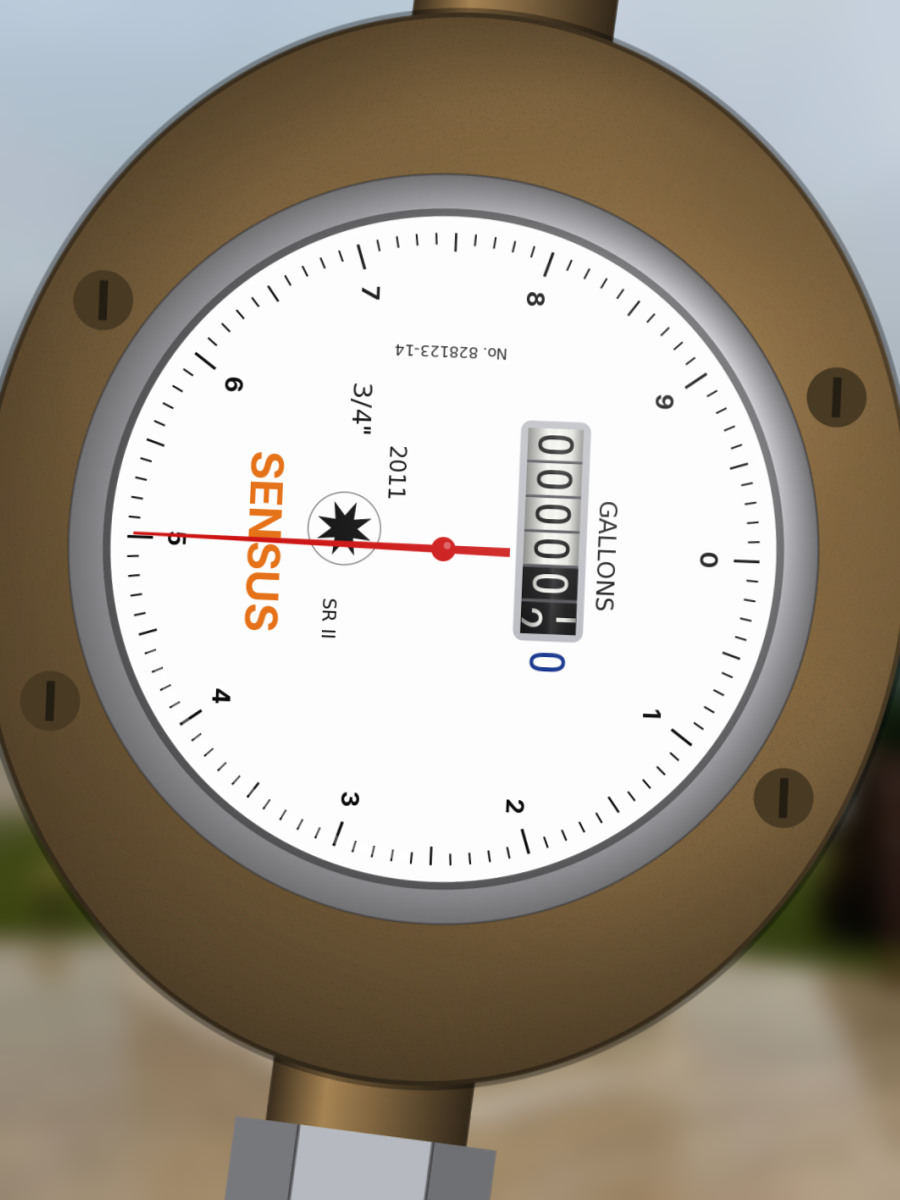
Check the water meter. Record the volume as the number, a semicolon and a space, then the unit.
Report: 15.0; gal
